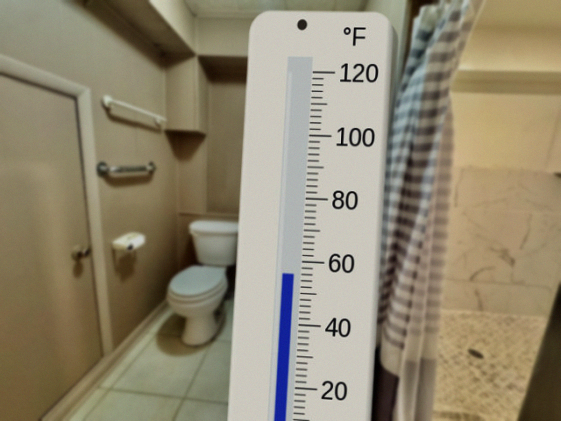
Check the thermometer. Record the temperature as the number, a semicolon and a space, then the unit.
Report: 56; °F
